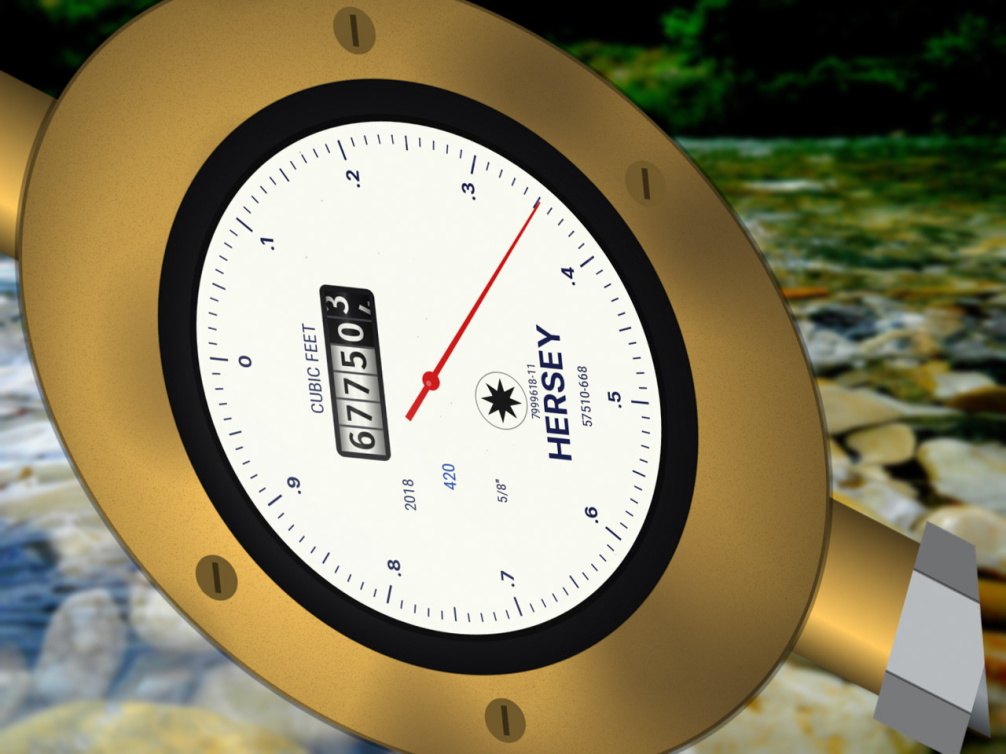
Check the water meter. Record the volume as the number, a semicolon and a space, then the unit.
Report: 677503.35; ft³
